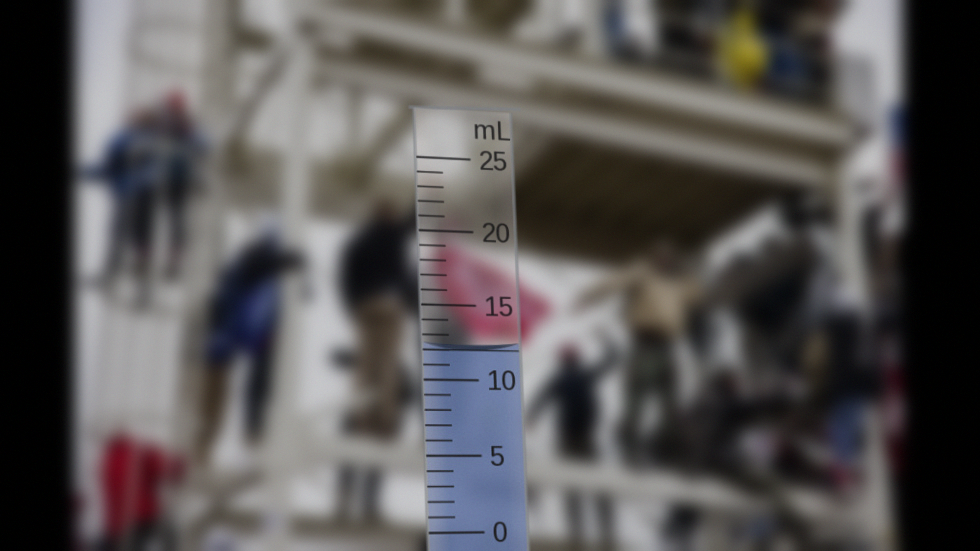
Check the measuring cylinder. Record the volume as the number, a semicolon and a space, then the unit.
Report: 12; mL
